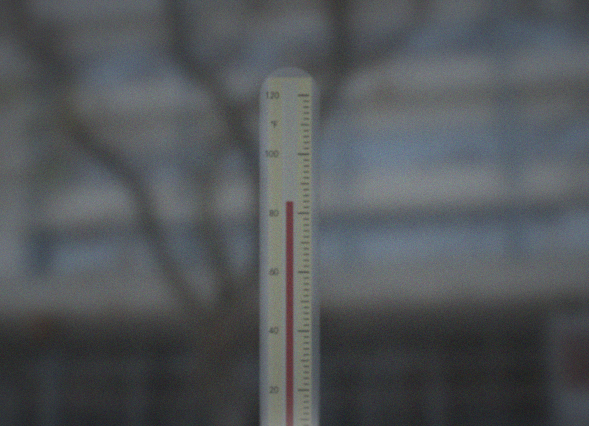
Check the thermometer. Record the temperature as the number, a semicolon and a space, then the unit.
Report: 84; °F
